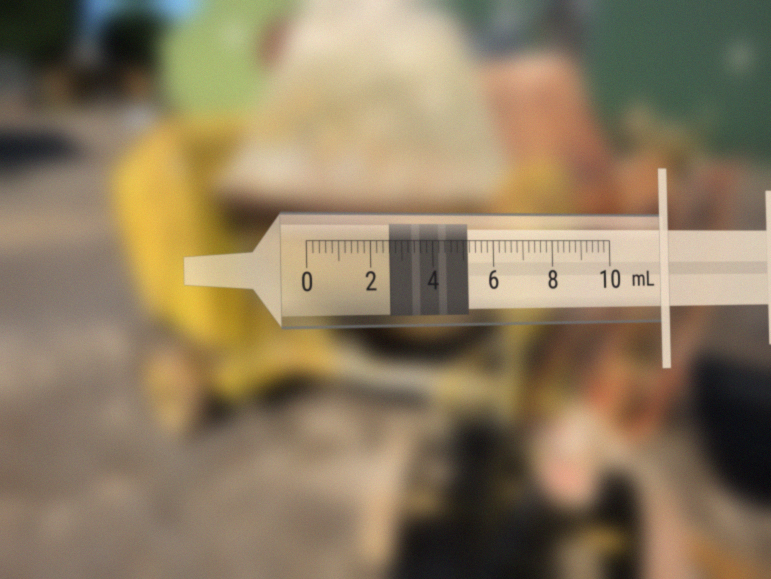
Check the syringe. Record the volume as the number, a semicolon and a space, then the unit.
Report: 2.6; mL
